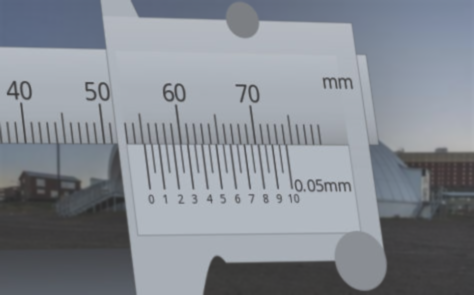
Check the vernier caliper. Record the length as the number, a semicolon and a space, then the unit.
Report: 55.2; mm
